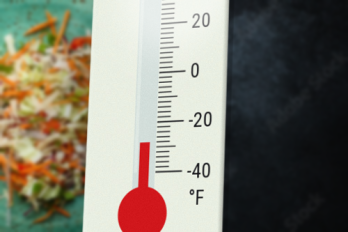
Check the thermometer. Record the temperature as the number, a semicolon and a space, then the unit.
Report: -28; °F
